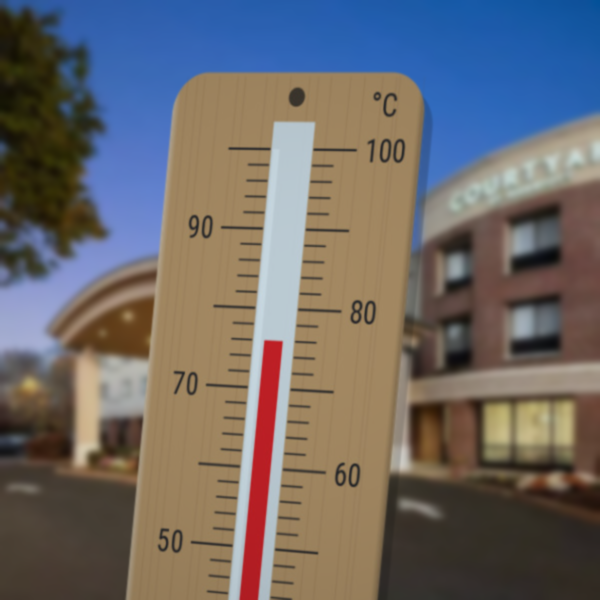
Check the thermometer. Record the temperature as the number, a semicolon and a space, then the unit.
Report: 76; °C
